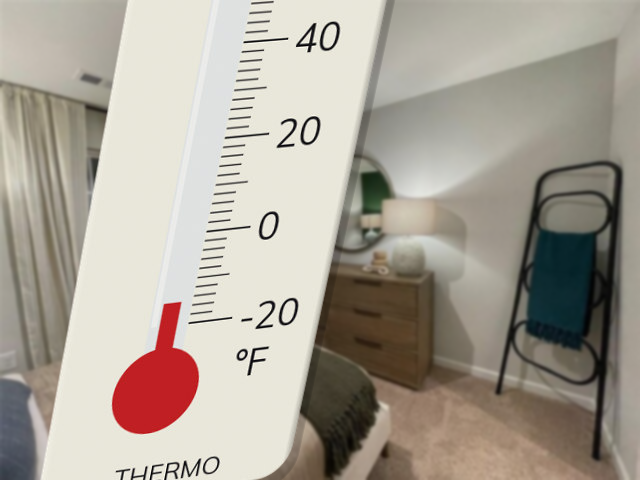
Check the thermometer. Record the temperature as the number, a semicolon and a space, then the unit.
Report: -15; °F
